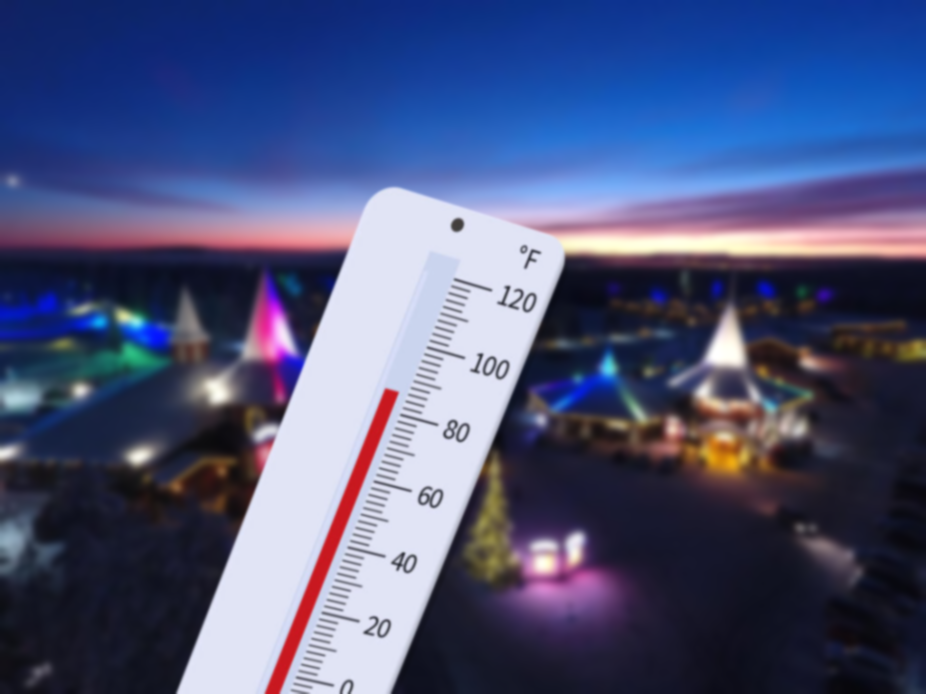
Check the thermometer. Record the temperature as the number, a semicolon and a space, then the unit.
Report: 86; °F
